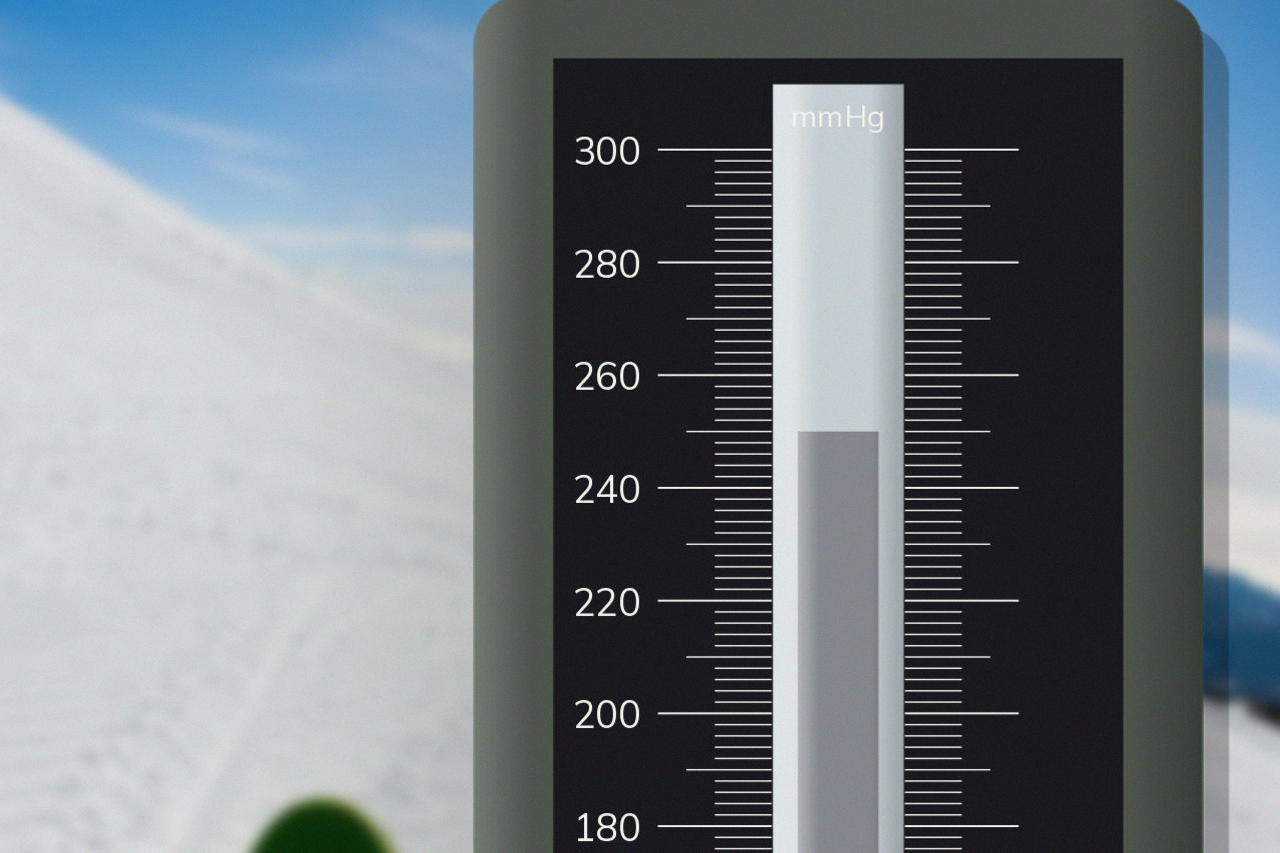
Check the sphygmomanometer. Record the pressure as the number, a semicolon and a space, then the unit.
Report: 250; mmHg
